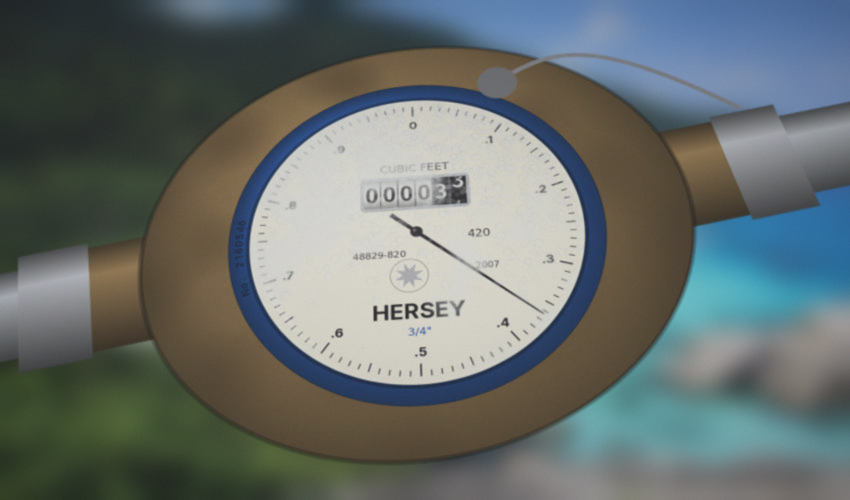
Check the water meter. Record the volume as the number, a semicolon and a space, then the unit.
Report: 33.36; ft³
